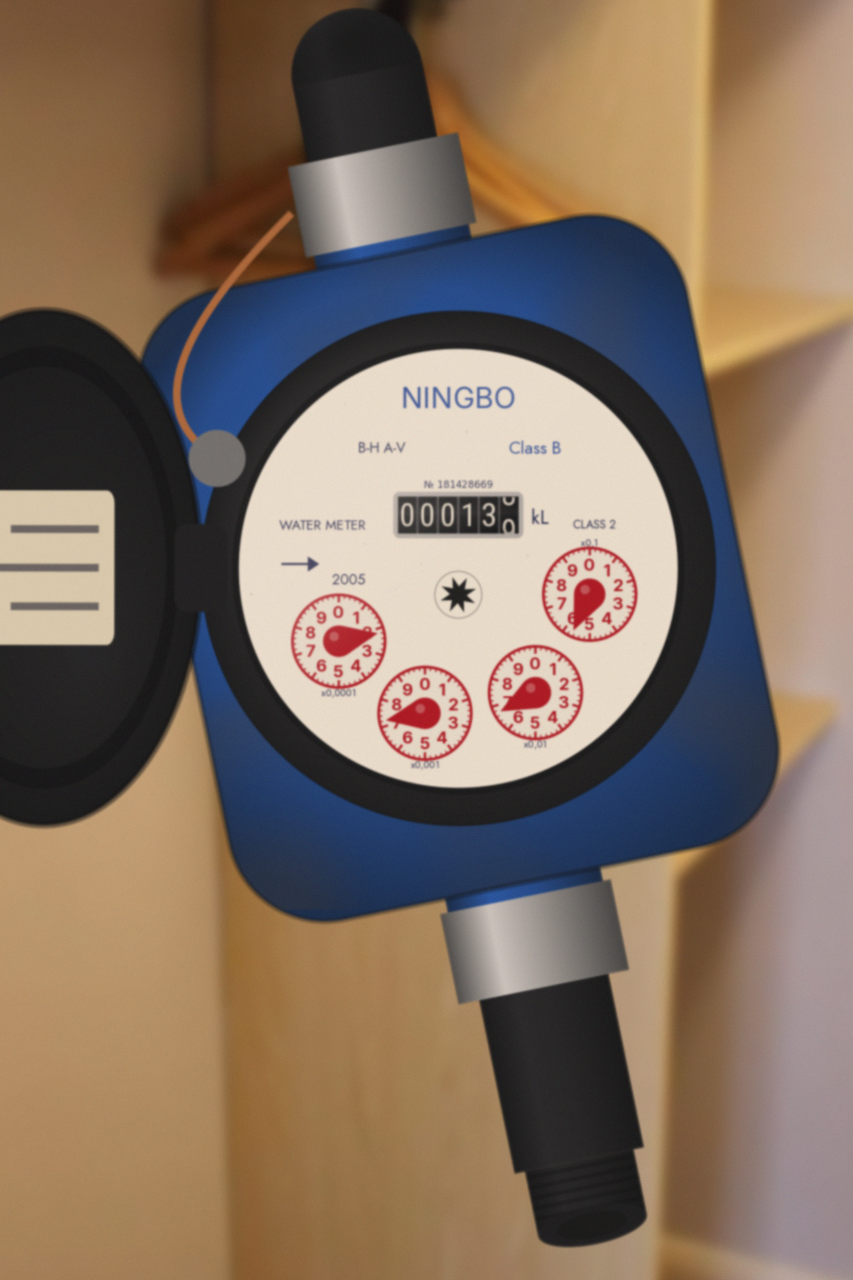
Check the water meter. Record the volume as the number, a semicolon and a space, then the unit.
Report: 138.5672; kL
